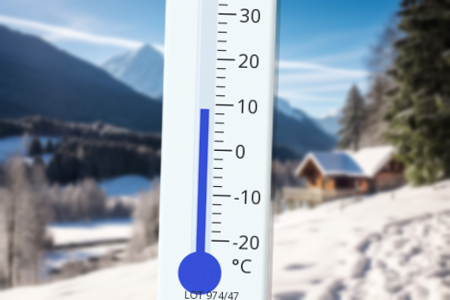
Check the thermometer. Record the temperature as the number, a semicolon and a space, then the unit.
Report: 9; °C
